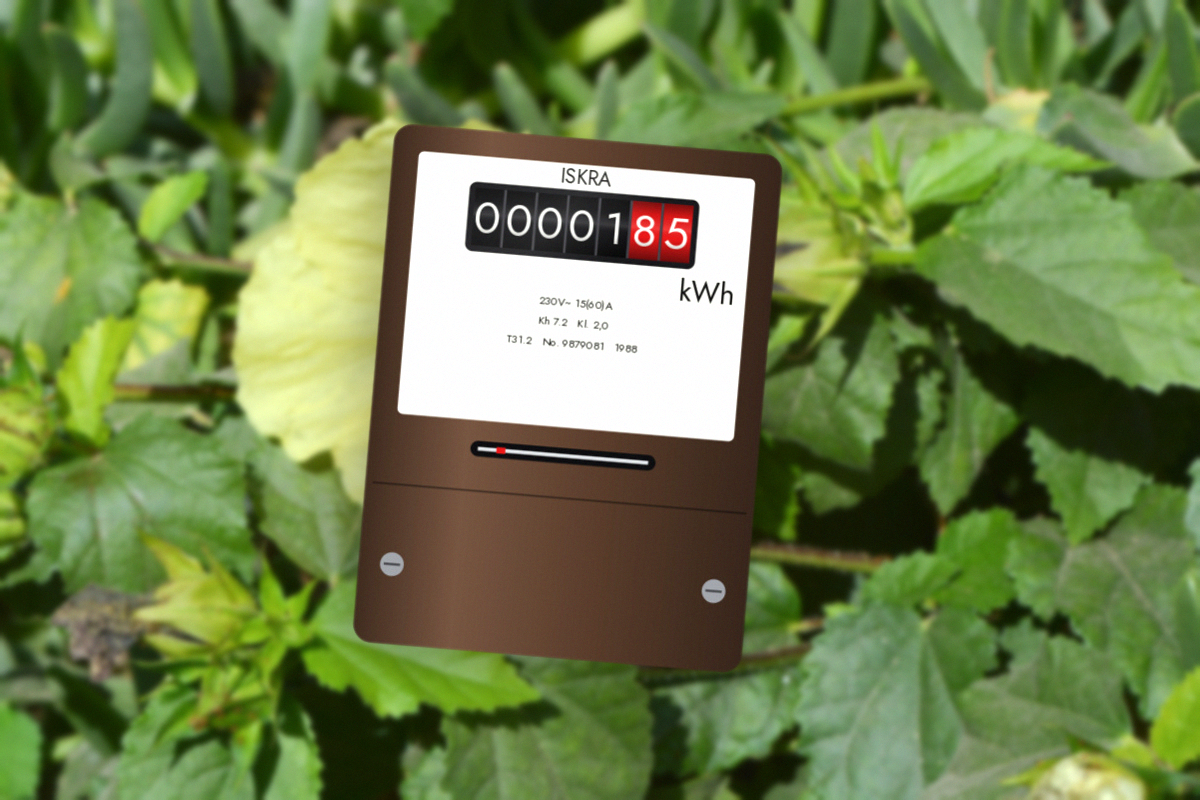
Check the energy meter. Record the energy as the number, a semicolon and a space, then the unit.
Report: 1.85; kWh
